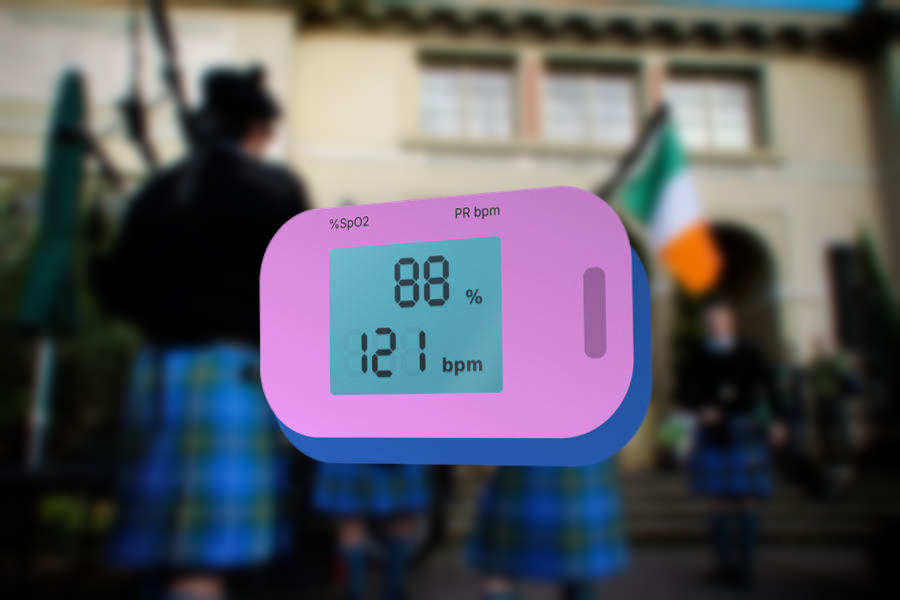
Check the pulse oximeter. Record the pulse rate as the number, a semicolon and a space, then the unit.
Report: 121; bpm
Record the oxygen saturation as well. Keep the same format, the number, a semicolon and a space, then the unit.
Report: 88; %
